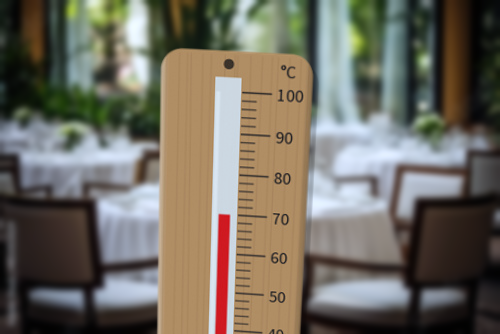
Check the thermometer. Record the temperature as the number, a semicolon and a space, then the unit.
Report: 70; °C
